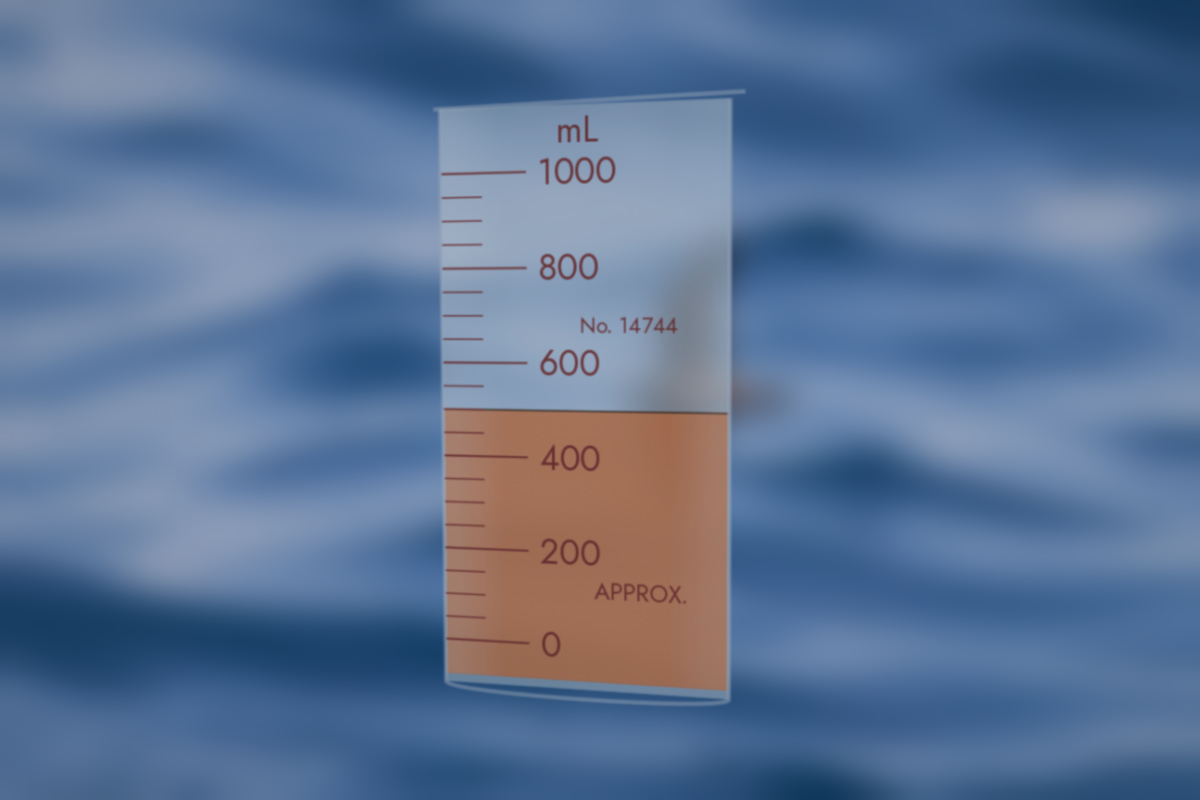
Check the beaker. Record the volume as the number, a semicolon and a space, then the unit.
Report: 500; mL
